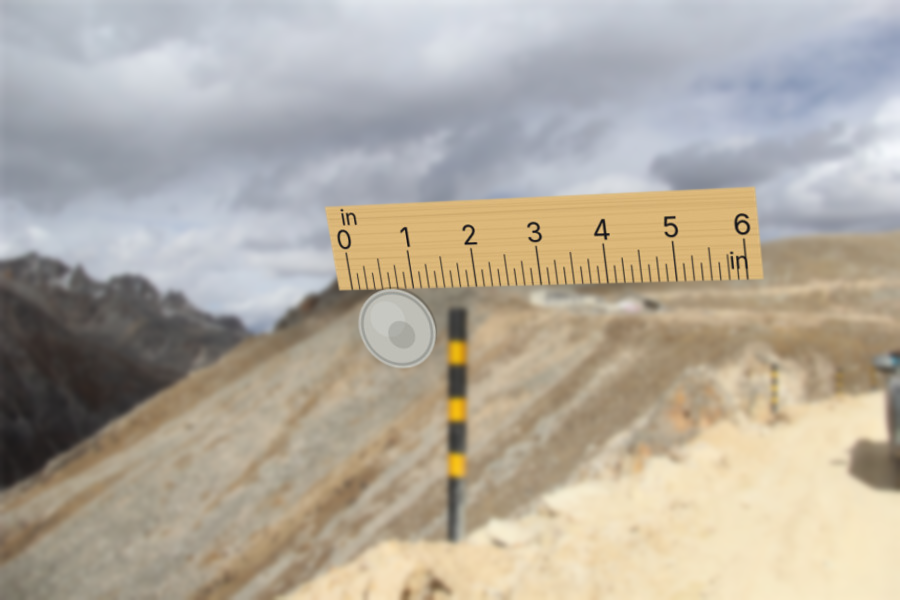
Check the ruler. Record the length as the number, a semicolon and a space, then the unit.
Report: 1.25; in
